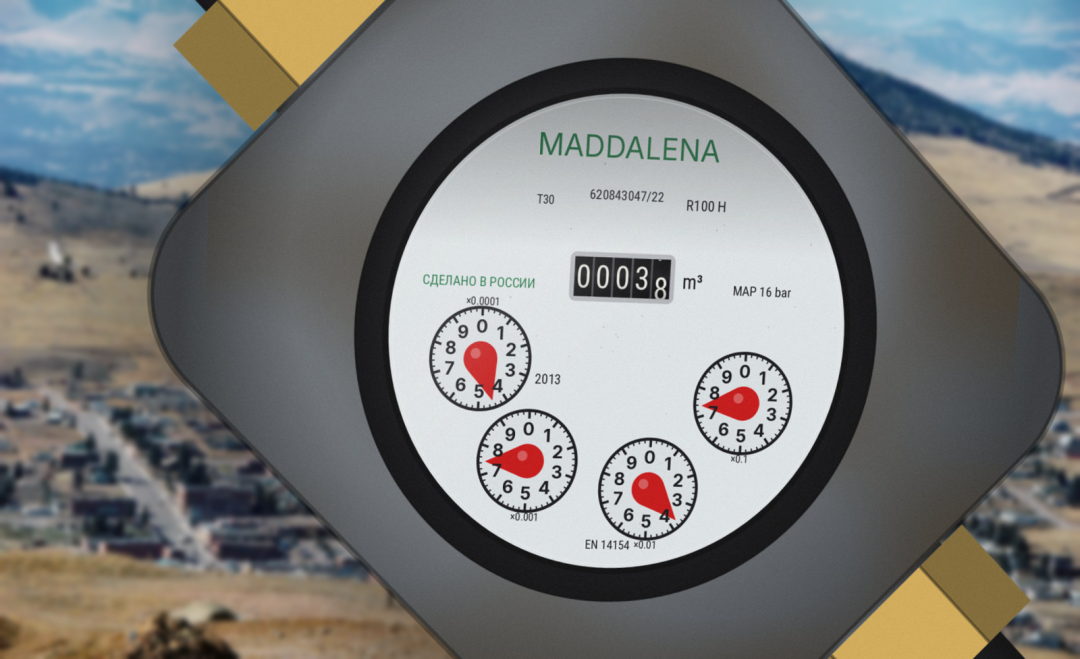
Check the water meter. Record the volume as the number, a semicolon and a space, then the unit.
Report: 37.7374; m³
